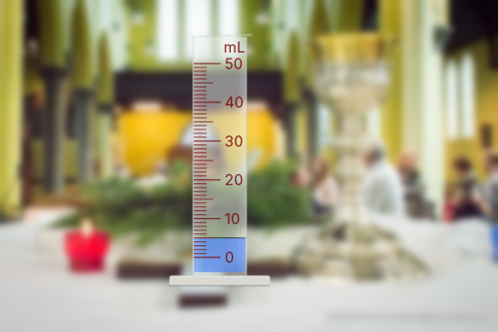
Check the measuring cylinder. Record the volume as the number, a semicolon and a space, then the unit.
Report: 5; mL
